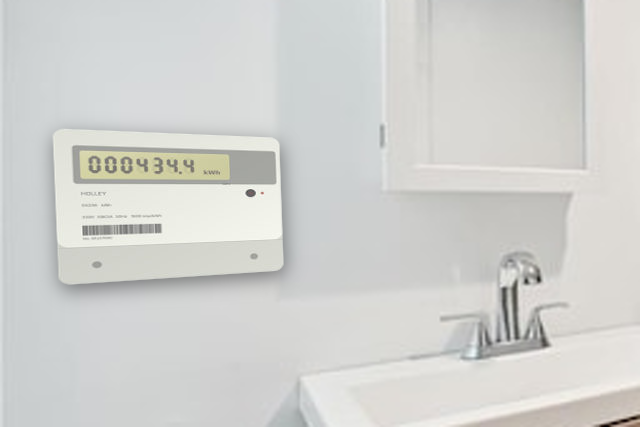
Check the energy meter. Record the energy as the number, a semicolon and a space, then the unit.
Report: 434.4; kWh
